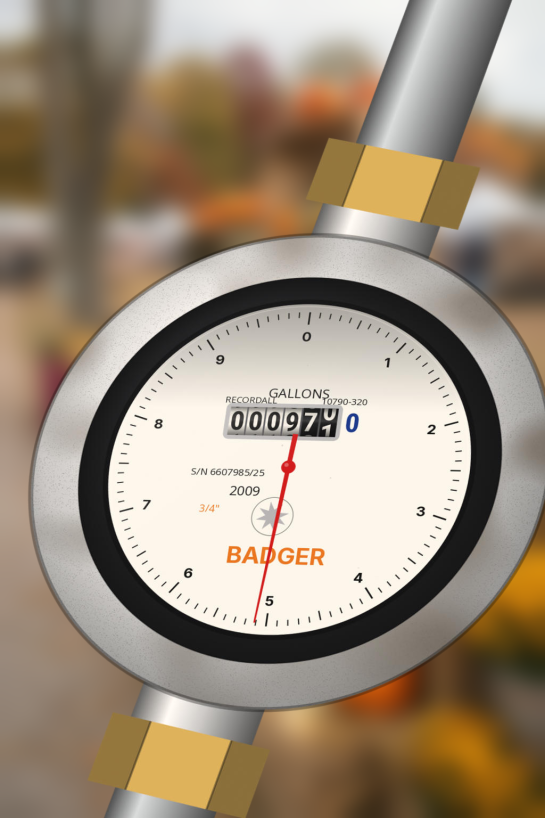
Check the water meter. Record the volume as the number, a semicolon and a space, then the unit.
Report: 9705.1; gal
